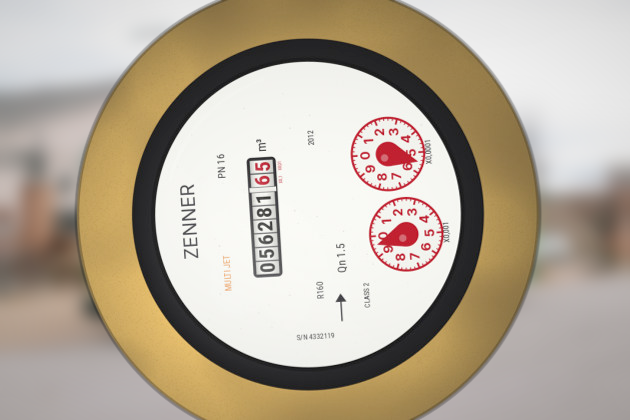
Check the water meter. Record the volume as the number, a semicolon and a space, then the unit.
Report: 56281.6495; m³
